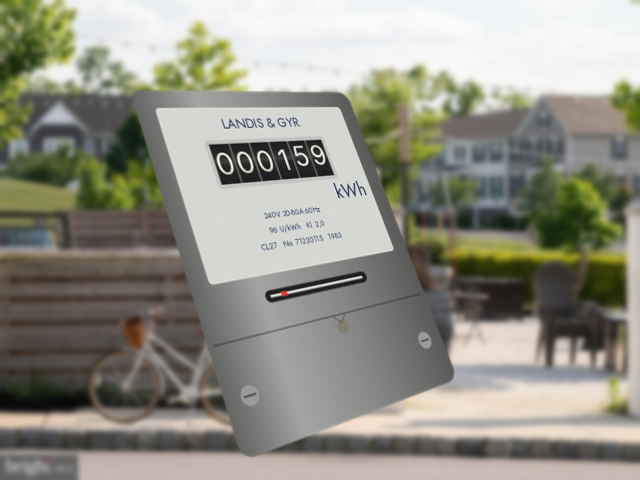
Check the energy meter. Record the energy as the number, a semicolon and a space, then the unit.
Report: 159; kWh
